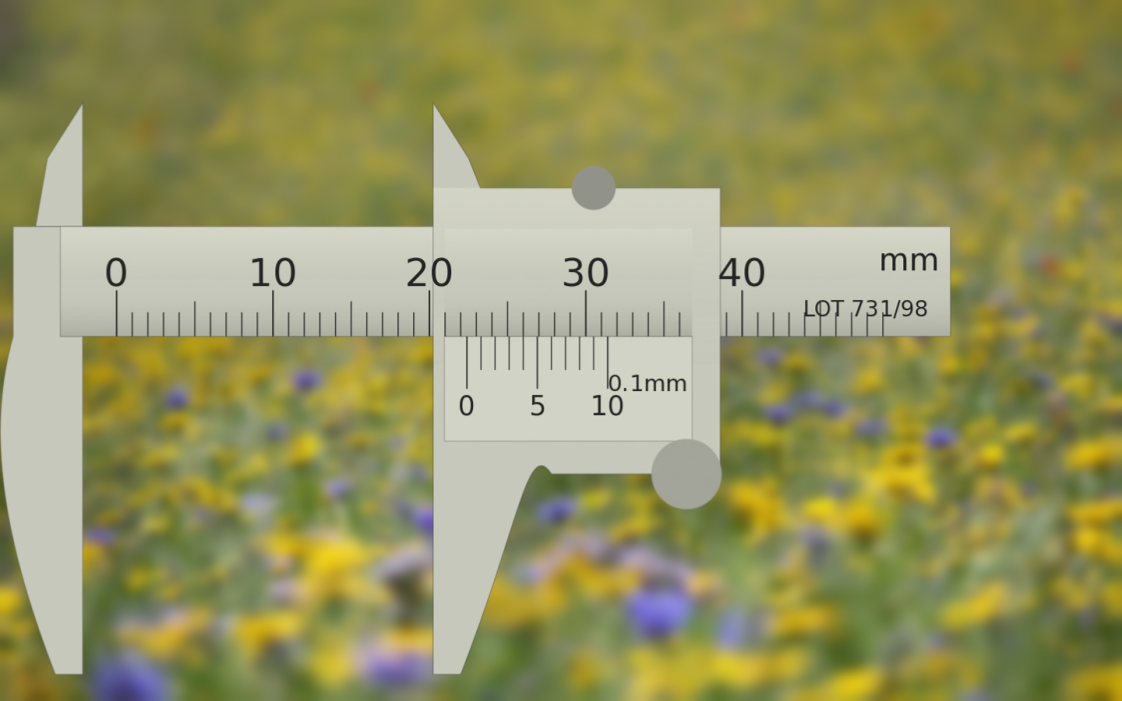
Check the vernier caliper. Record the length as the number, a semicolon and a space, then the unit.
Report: 22.4; mm
